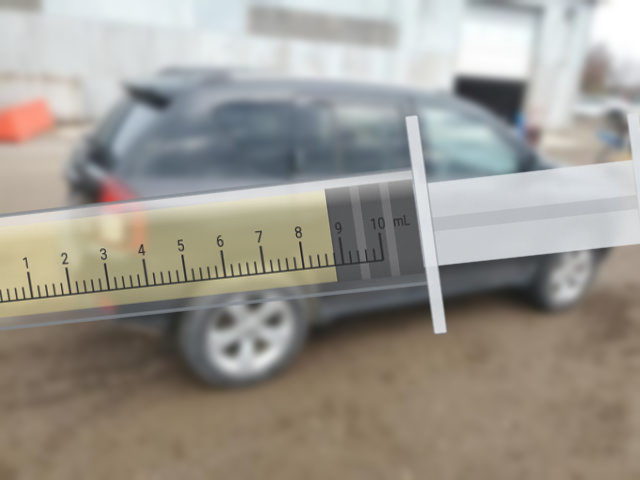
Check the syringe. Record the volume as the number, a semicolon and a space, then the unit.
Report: 8.8; mL
